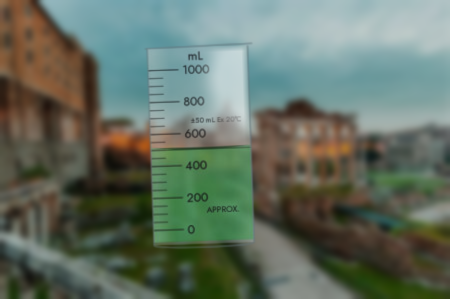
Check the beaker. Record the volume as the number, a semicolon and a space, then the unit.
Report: 500; mL
